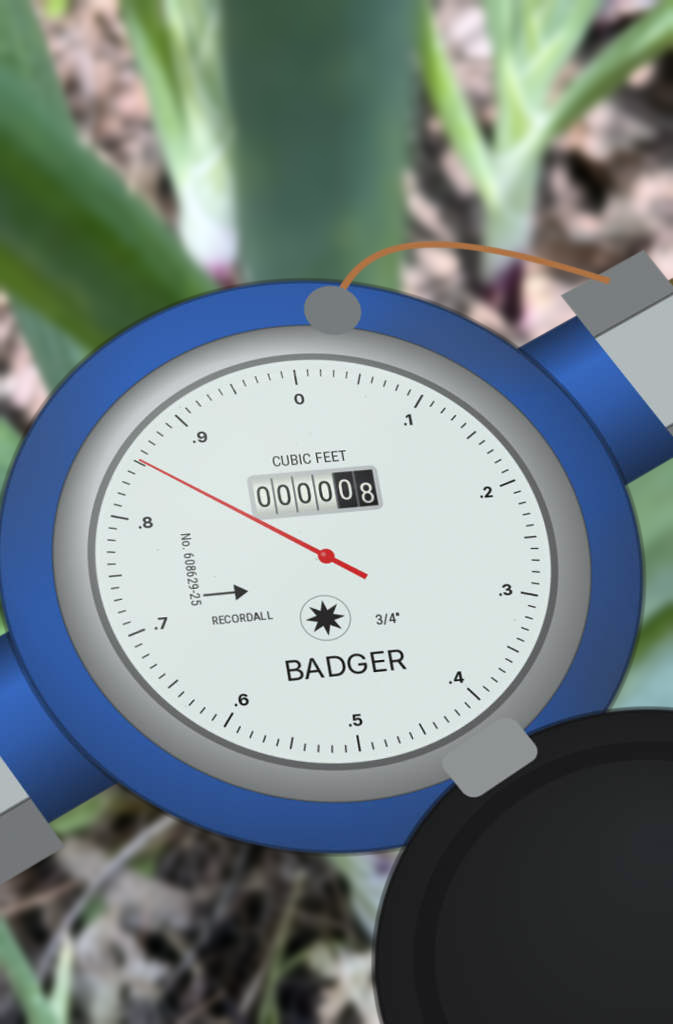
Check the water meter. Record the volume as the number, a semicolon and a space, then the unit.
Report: 7.85; ft³
